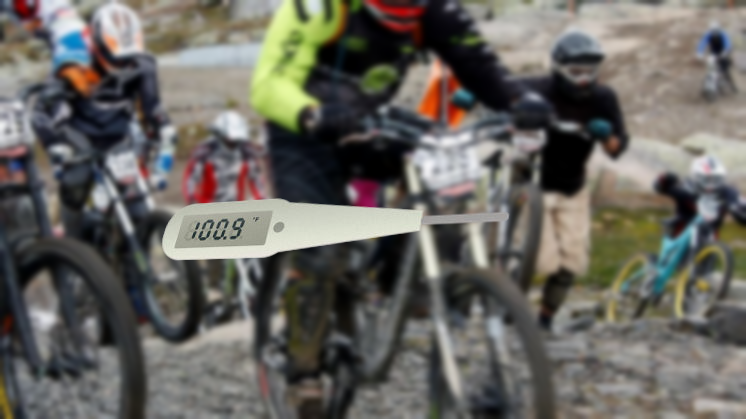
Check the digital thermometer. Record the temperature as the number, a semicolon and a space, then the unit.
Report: 100.9; °F
